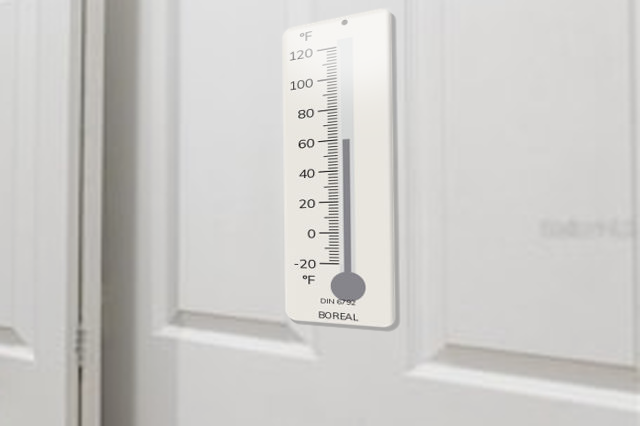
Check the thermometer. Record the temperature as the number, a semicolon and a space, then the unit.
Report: 60; °F
